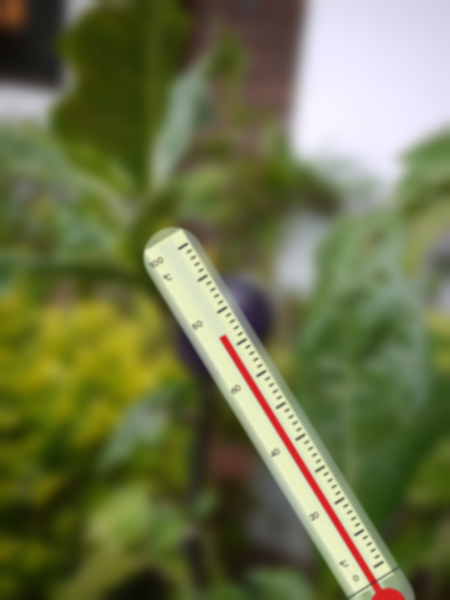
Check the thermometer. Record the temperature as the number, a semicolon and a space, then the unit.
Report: 74; °C
